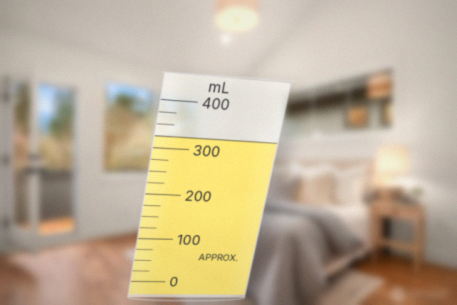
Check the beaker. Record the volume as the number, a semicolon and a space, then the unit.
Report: 325; mL
